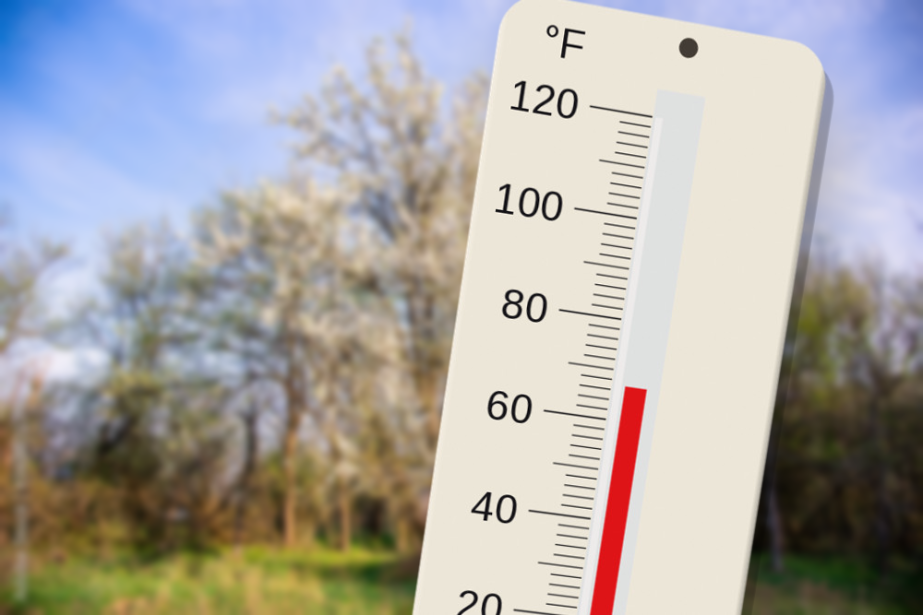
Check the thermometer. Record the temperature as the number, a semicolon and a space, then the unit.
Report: 67; °F
